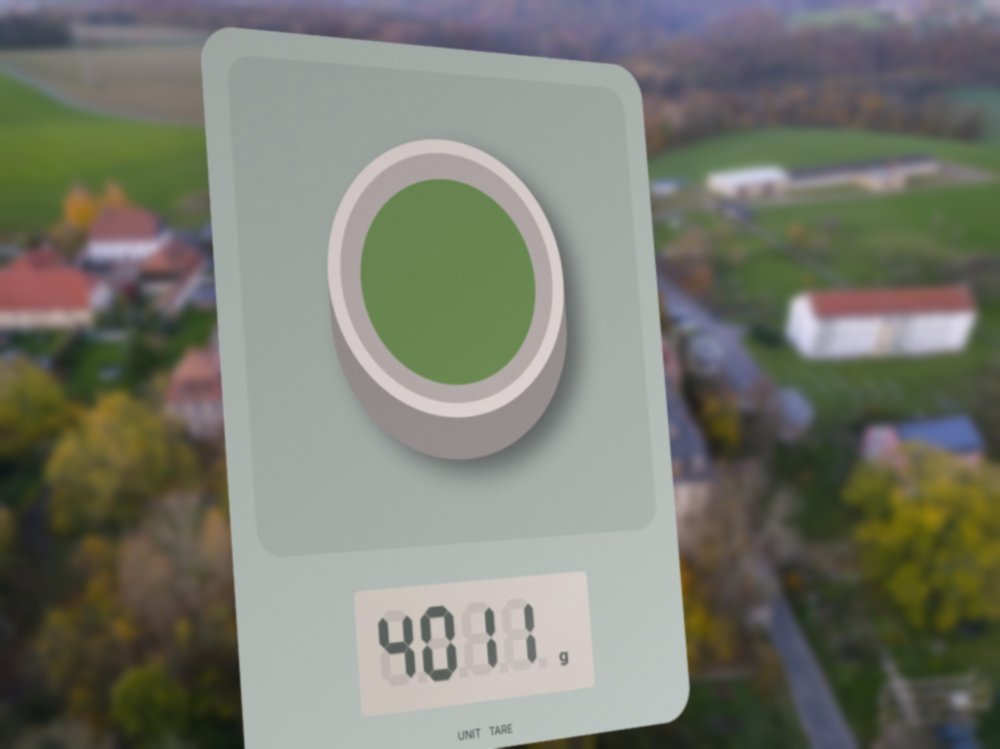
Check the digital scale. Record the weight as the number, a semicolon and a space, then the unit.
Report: 4011; g
